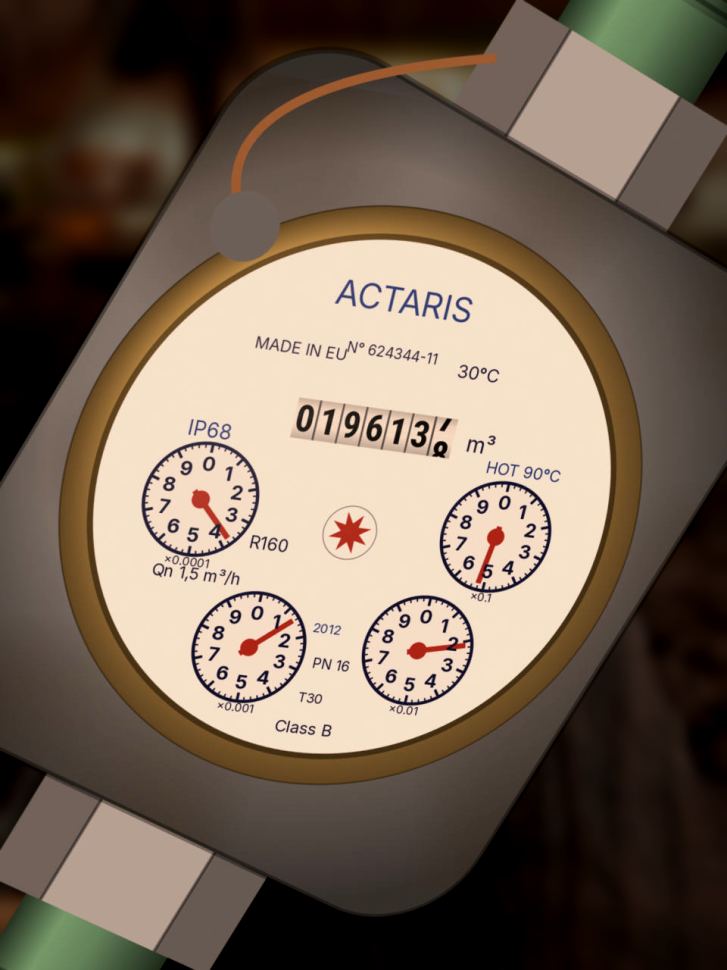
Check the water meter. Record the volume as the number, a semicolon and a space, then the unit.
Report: 196137.5213; m³
